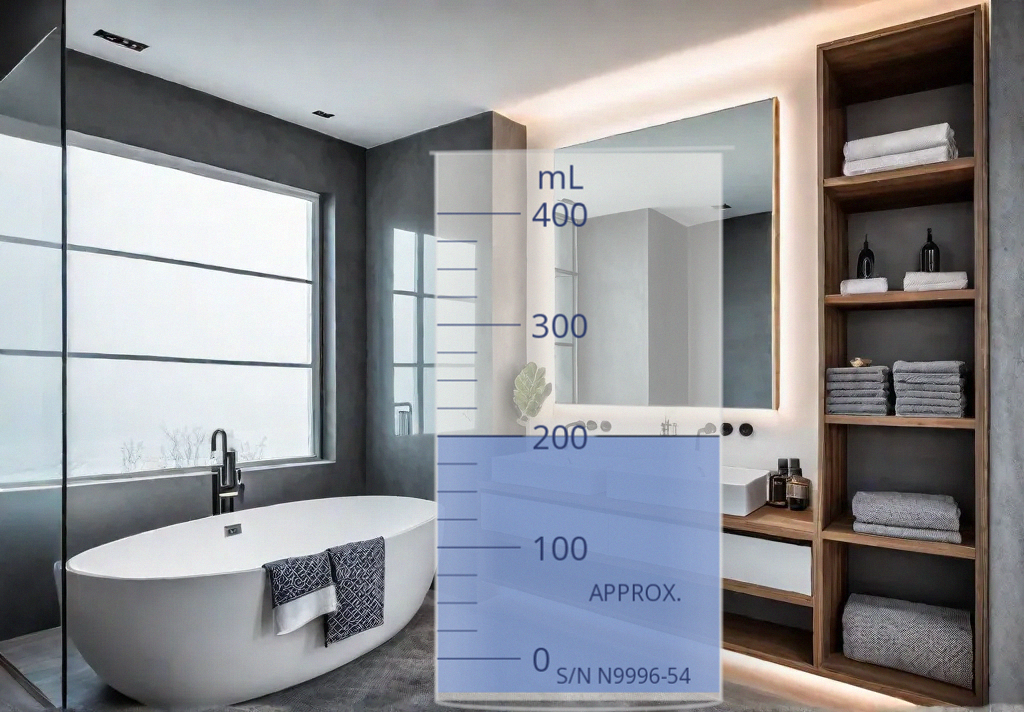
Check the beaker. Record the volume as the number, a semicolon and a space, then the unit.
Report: 200; mL
